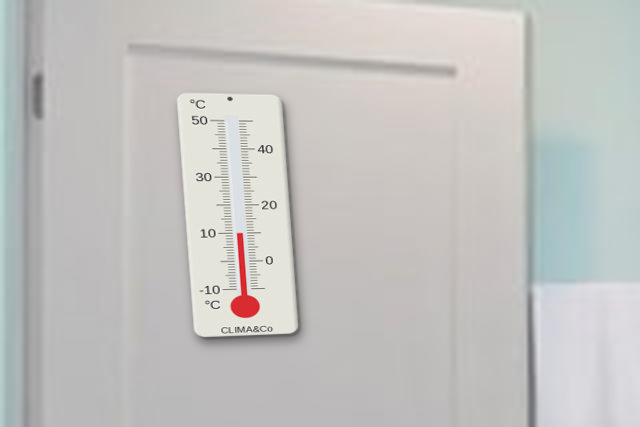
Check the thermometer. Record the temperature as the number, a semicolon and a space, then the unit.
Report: 10; °C
